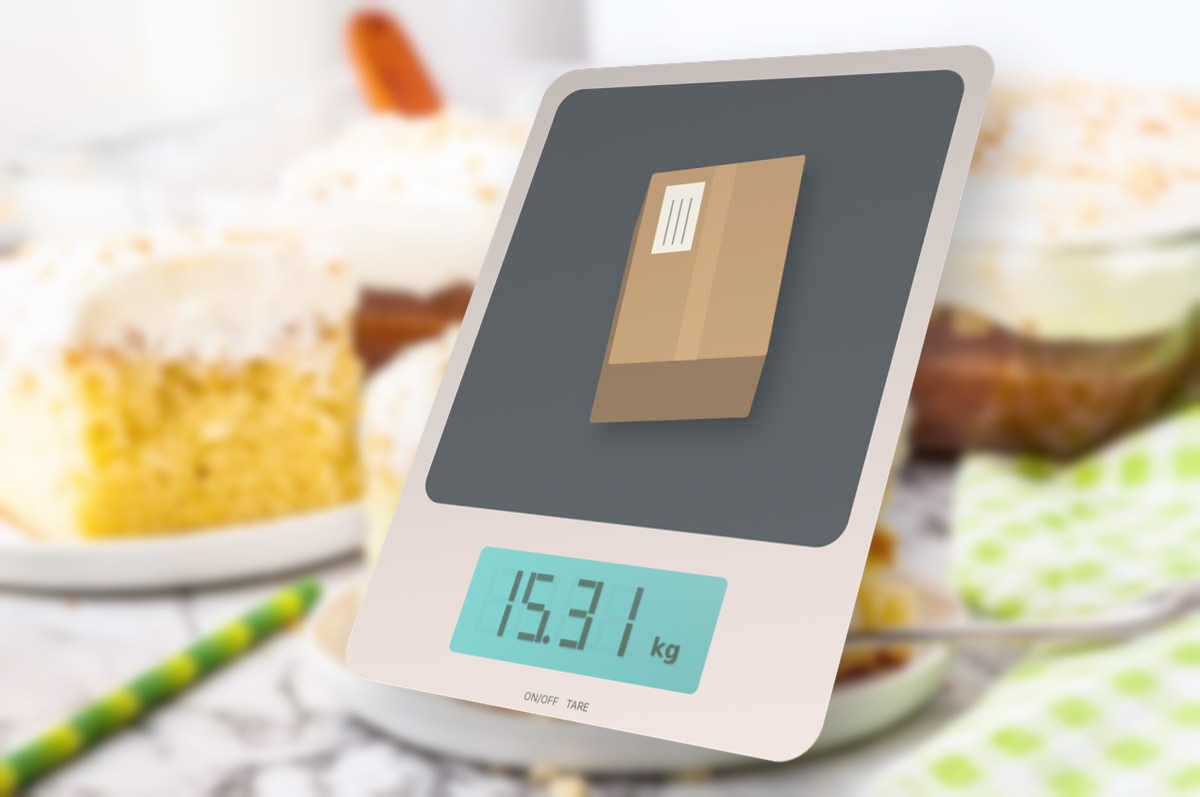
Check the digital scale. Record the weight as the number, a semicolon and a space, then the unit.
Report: 15.31; kg
